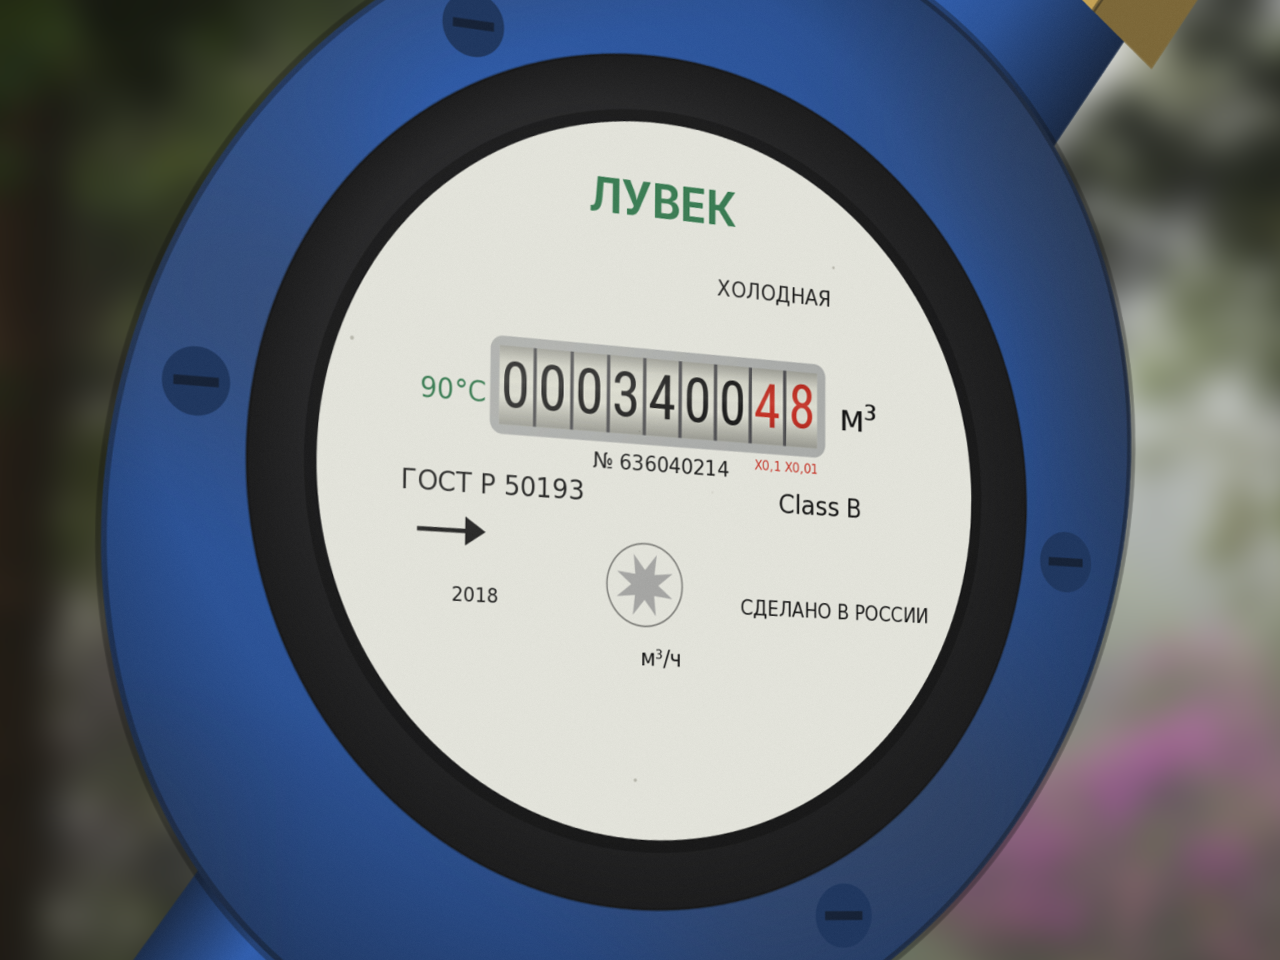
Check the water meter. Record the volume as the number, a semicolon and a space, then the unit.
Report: 3400.48; m³
